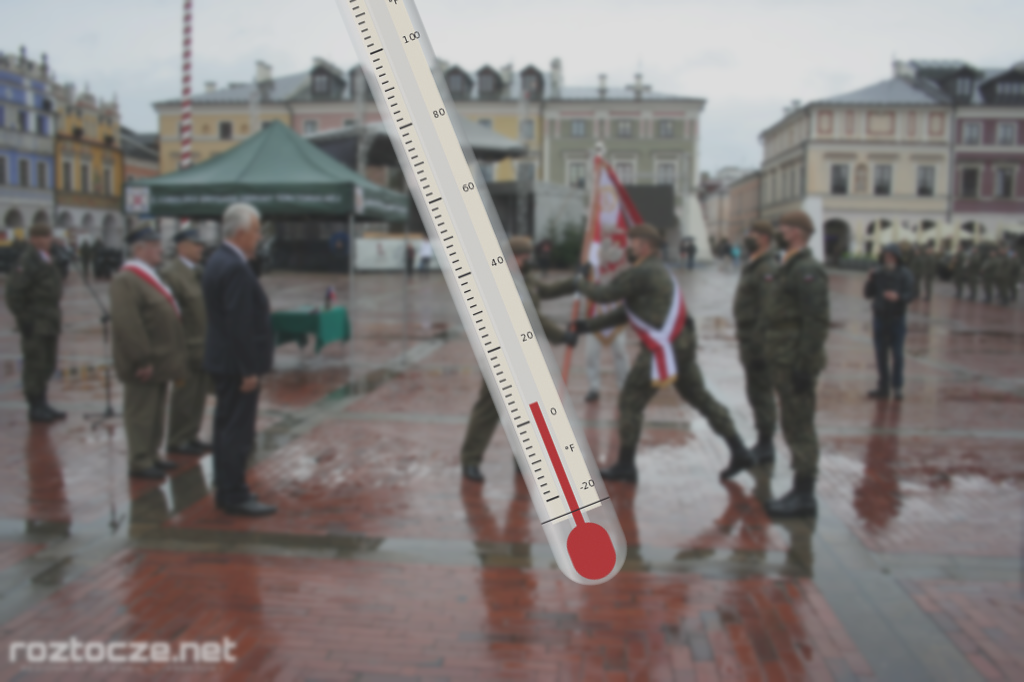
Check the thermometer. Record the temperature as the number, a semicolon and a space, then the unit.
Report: 4; °F
